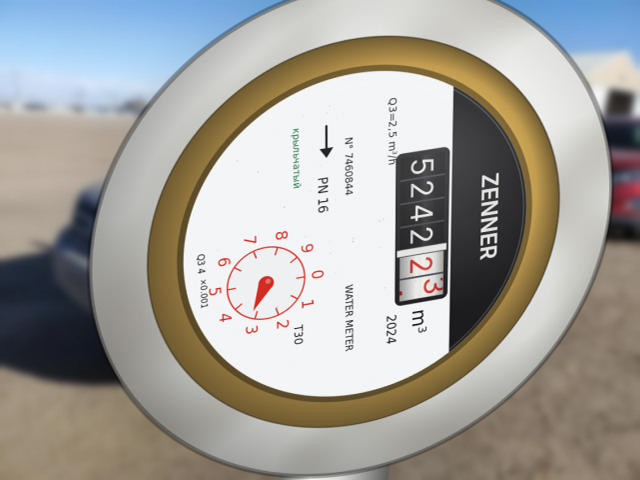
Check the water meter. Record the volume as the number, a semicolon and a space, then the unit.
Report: 5242.233; m³
